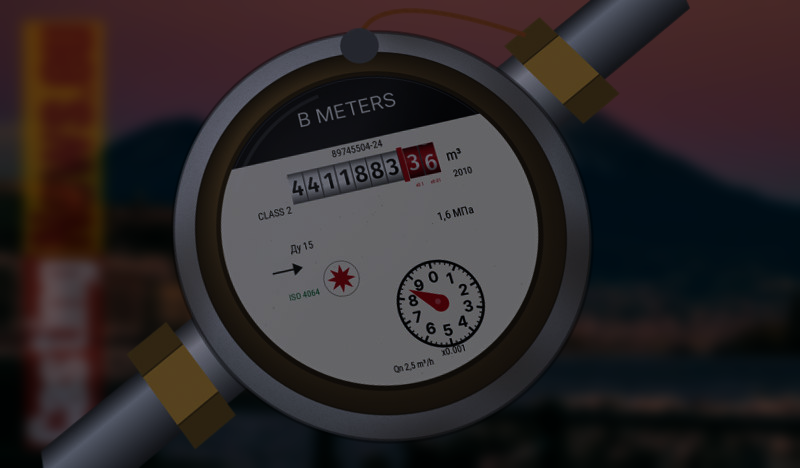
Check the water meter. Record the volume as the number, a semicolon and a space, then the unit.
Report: 4411883.358; m³
